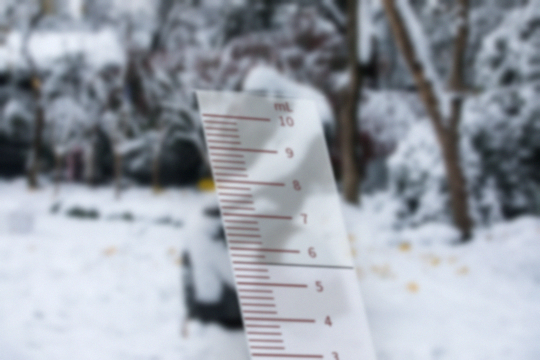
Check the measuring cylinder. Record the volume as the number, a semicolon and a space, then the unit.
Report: 5.6; mL
